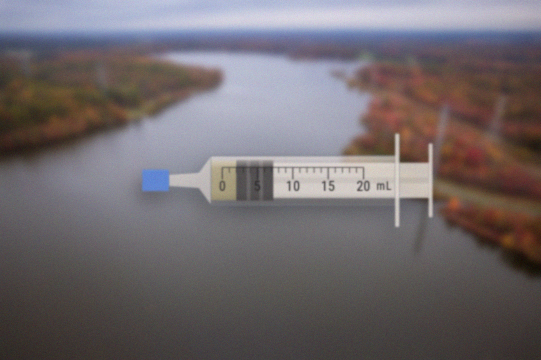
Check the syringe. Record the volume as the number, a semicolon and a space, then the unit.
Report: 2; mL
